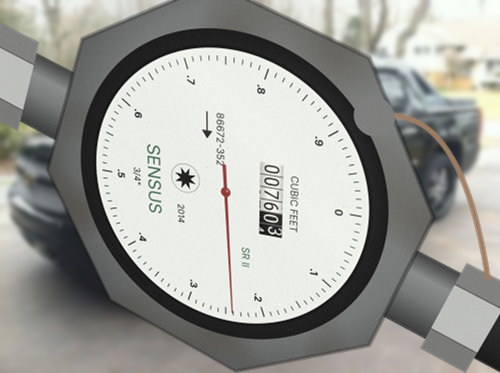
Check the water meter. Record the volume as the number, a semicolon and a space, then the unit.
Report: 7603.24; ft³
